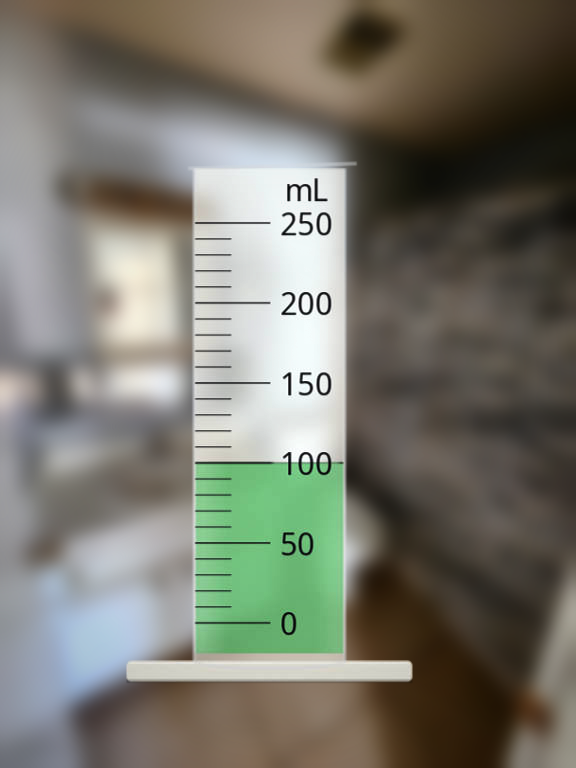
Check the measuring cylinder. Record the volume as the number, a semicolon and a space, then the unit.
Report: 100; mL
